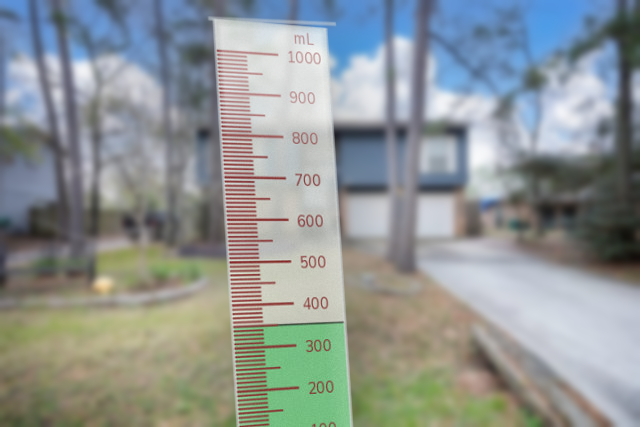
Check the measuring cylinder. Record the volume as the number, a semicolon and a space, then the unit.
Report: 350; mL
